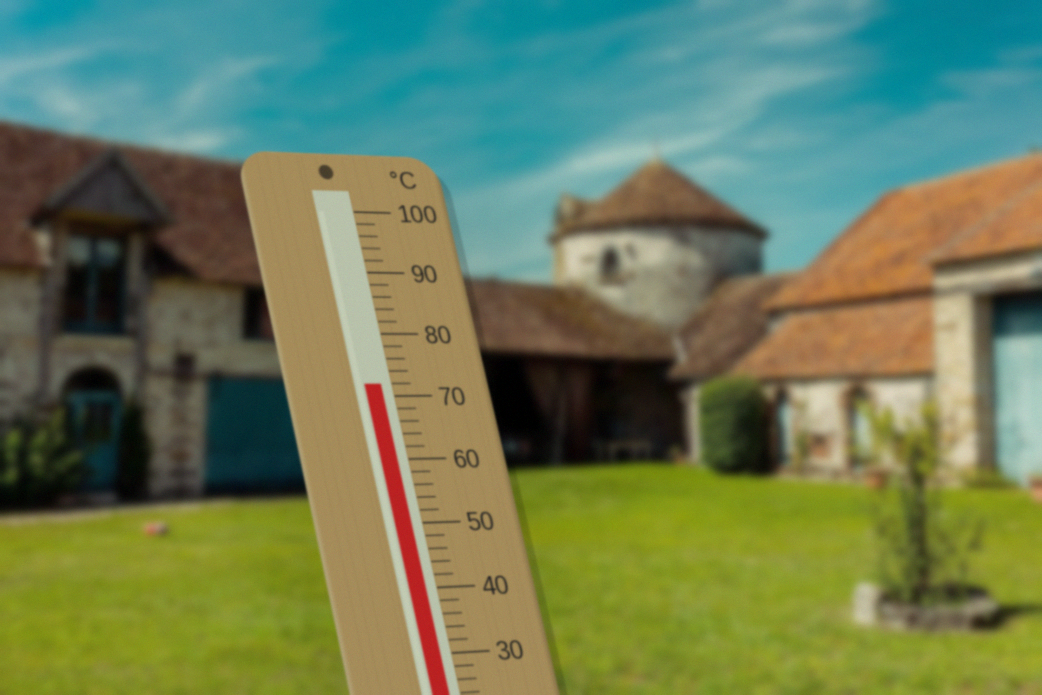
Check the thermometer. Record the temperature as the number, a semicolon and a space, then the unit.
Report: 72; °C
